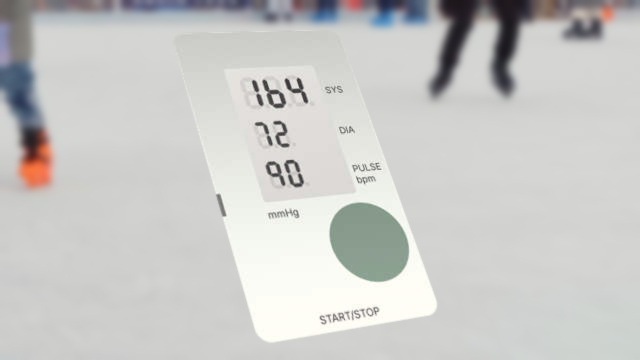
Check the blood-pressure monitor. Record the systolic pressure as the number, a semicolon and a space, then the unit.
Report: 164; mmHg
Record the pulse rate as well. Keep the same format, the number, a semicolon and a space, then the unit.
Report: 90; bpm
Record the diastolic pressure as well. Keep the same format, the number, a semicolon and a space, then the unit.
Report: 72; mmHg
